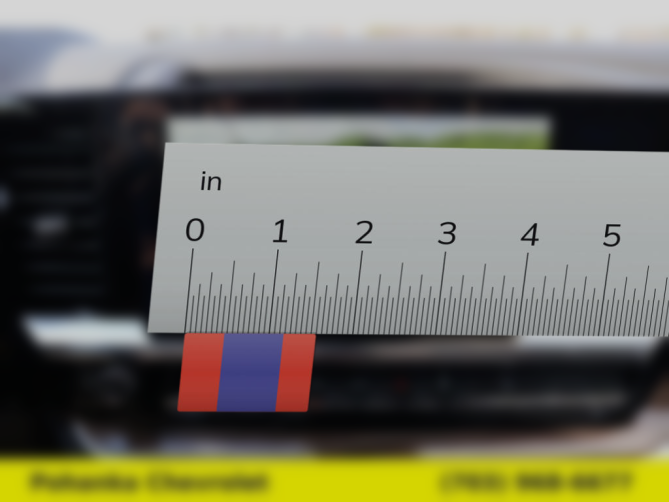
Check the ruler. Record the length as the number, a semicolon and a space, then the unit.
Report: 1.5625; in
